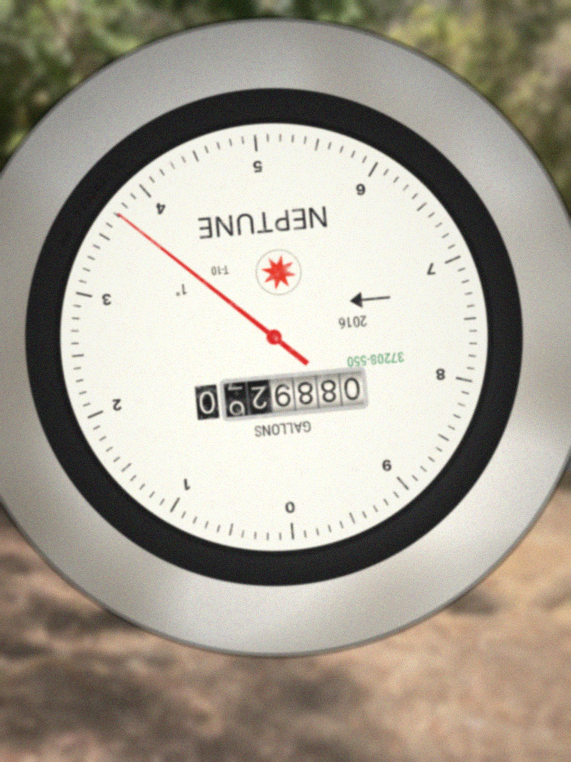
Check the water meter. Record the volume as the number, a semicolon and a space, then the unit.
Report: 889263.7; gal
